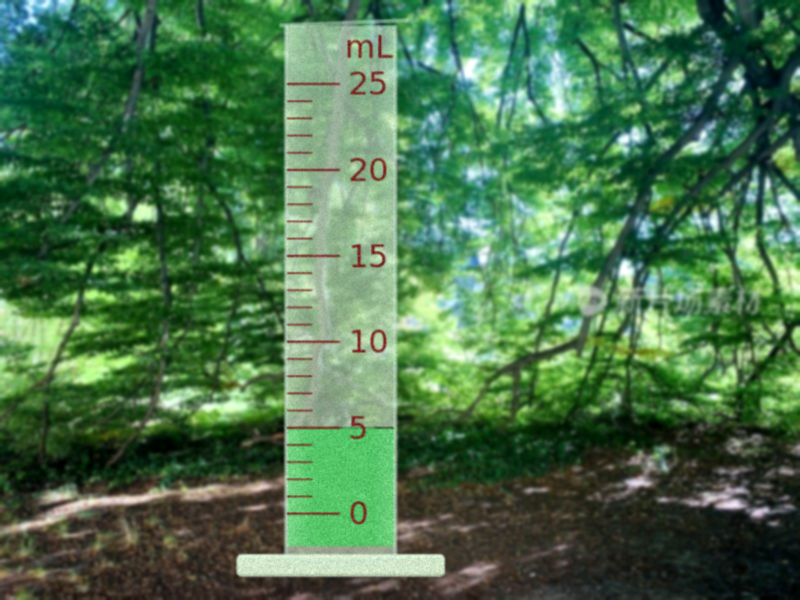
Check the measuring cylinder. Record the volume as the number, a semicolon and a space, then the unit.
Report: 5; mL
